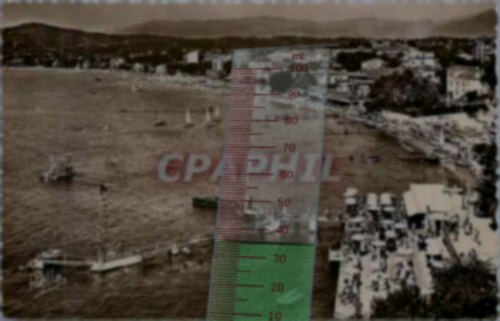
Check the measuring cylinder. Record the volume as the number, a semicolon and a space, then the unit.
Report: 35; mL
